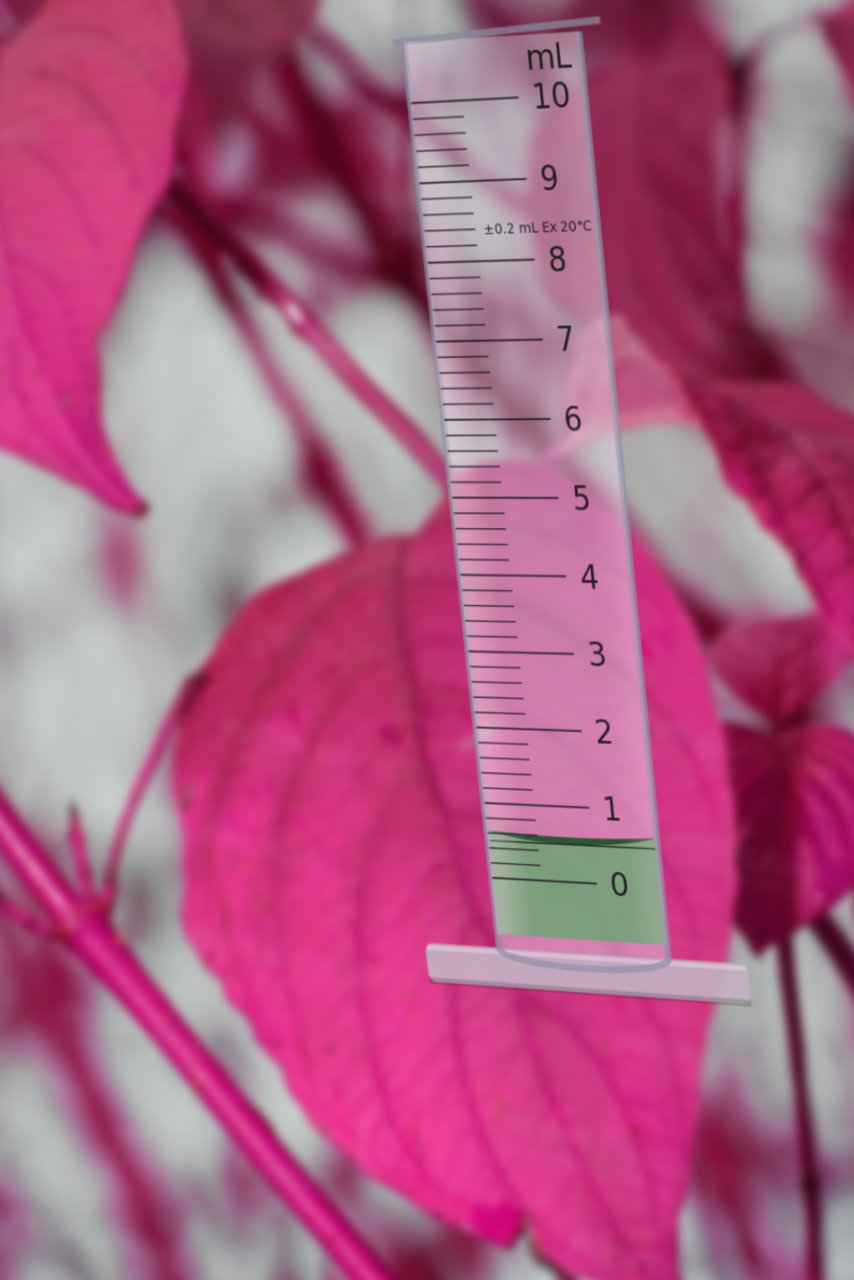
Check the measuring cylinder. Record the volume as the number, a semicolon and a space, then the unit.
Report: 0.5; mL
